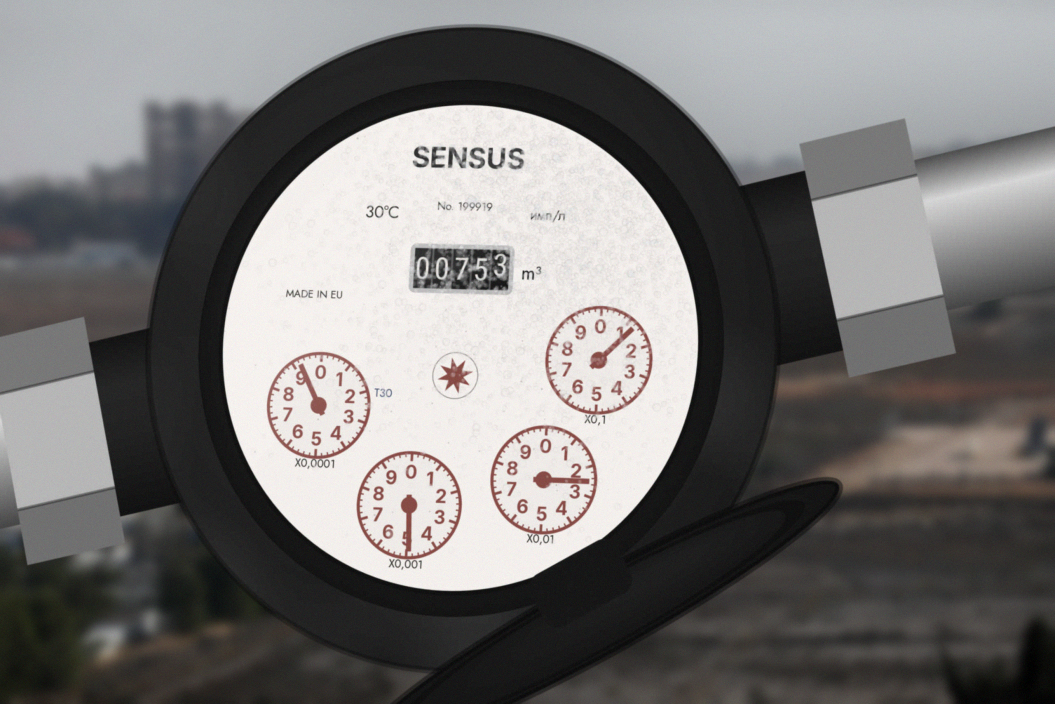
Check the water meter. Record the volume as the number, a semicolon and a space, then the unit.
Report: 753.1249; m³
